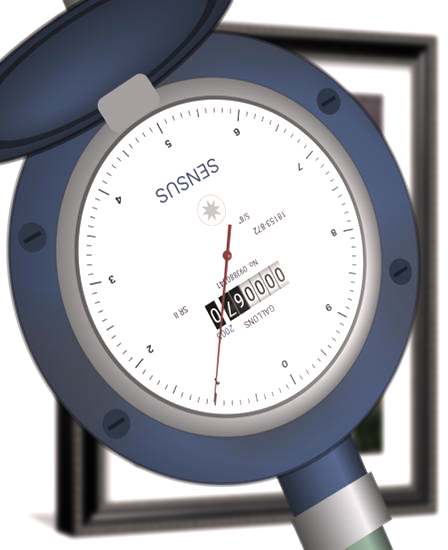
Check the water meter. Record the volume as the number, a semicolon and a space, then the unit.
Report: 671.0; gal
